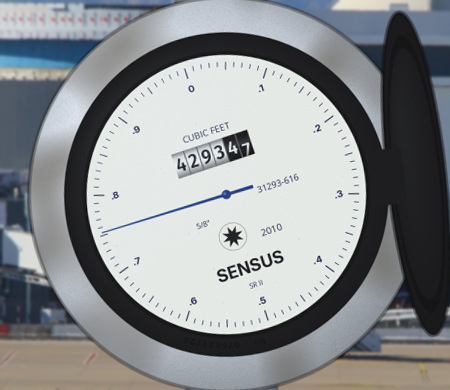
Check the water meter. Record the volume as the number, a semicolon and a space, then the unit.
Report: 429346.75; ft³
